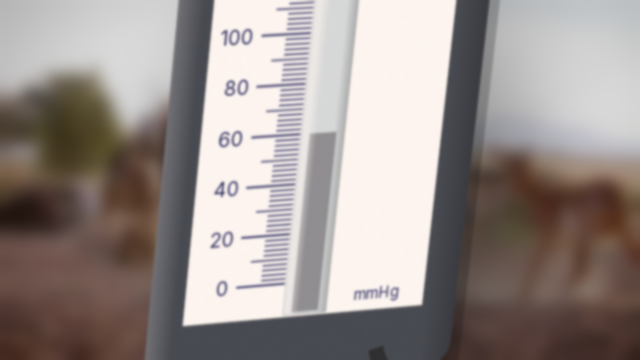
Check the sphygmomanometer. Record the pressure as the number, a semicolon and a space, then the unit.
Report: 60; mmHg
